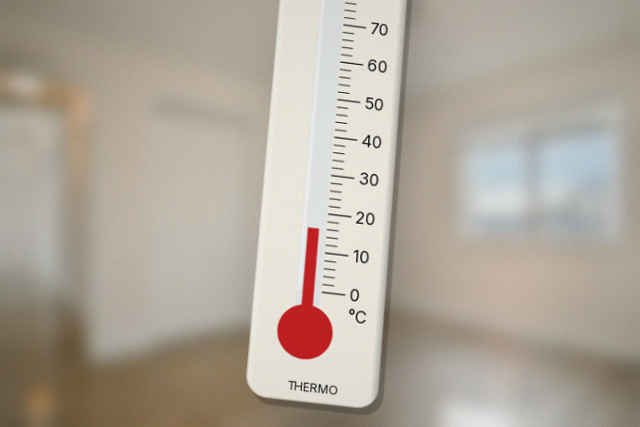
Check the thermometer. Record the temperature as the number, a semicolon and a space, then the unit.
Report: 16; °C
